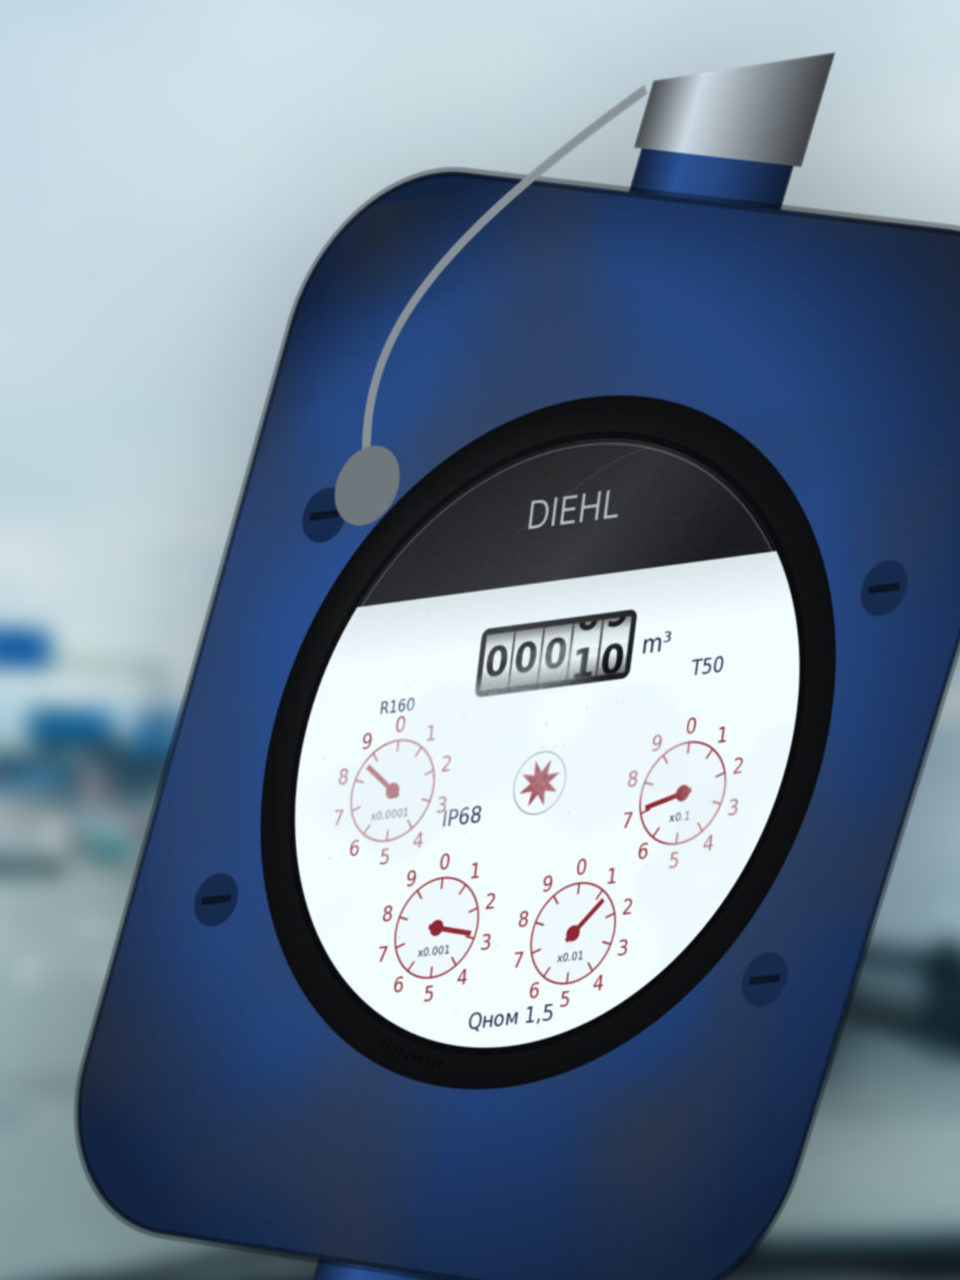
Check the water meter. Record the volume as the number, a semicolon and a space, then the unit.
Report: 9.7128; m³
